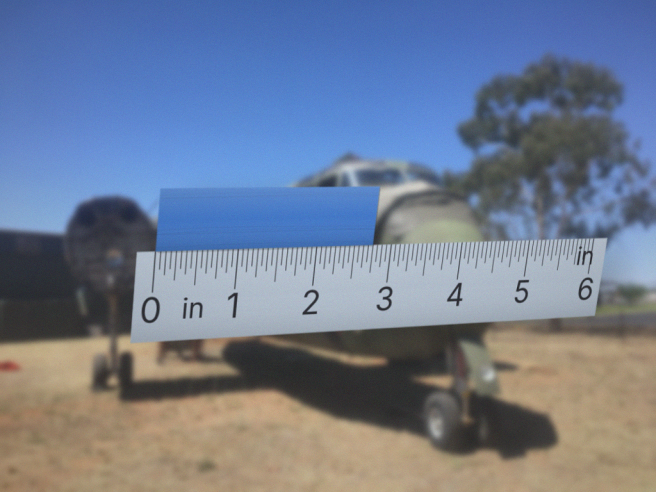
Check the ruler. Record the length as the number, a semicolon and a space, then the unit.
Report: 2.75; in
